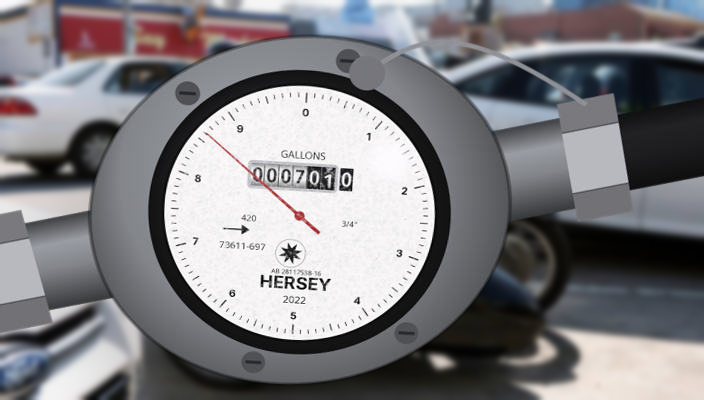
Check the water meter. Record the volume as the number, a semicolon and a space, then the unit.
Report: 7008.6; gal
